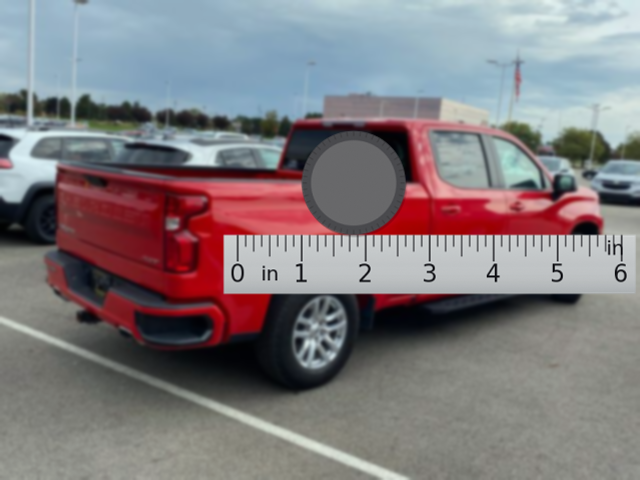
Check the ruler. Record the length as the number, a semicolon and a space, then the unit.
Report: 1.625; in
